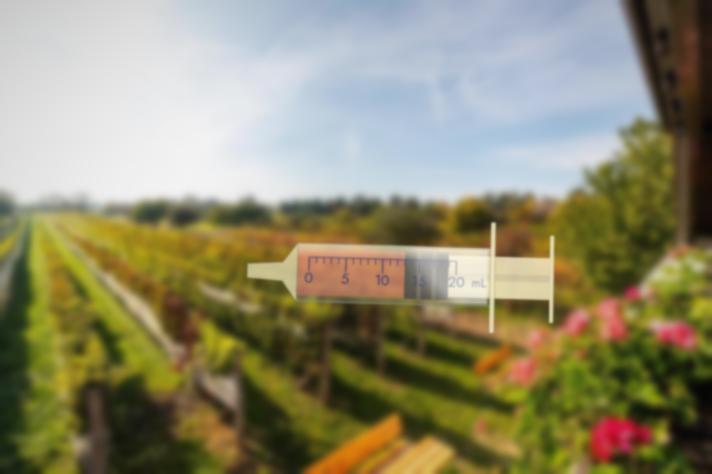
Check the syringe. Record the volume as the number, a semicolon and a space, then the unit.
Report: 13; mL
